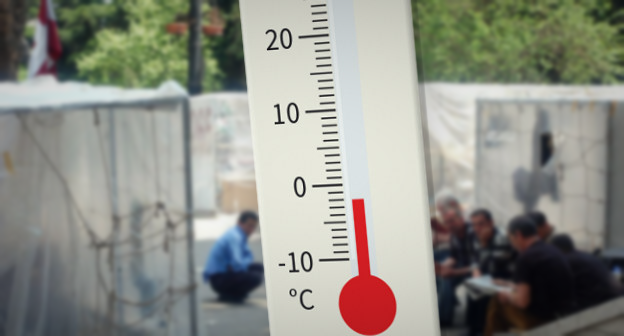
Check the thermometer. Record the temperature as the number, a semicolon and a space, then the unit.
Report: -2; °C
